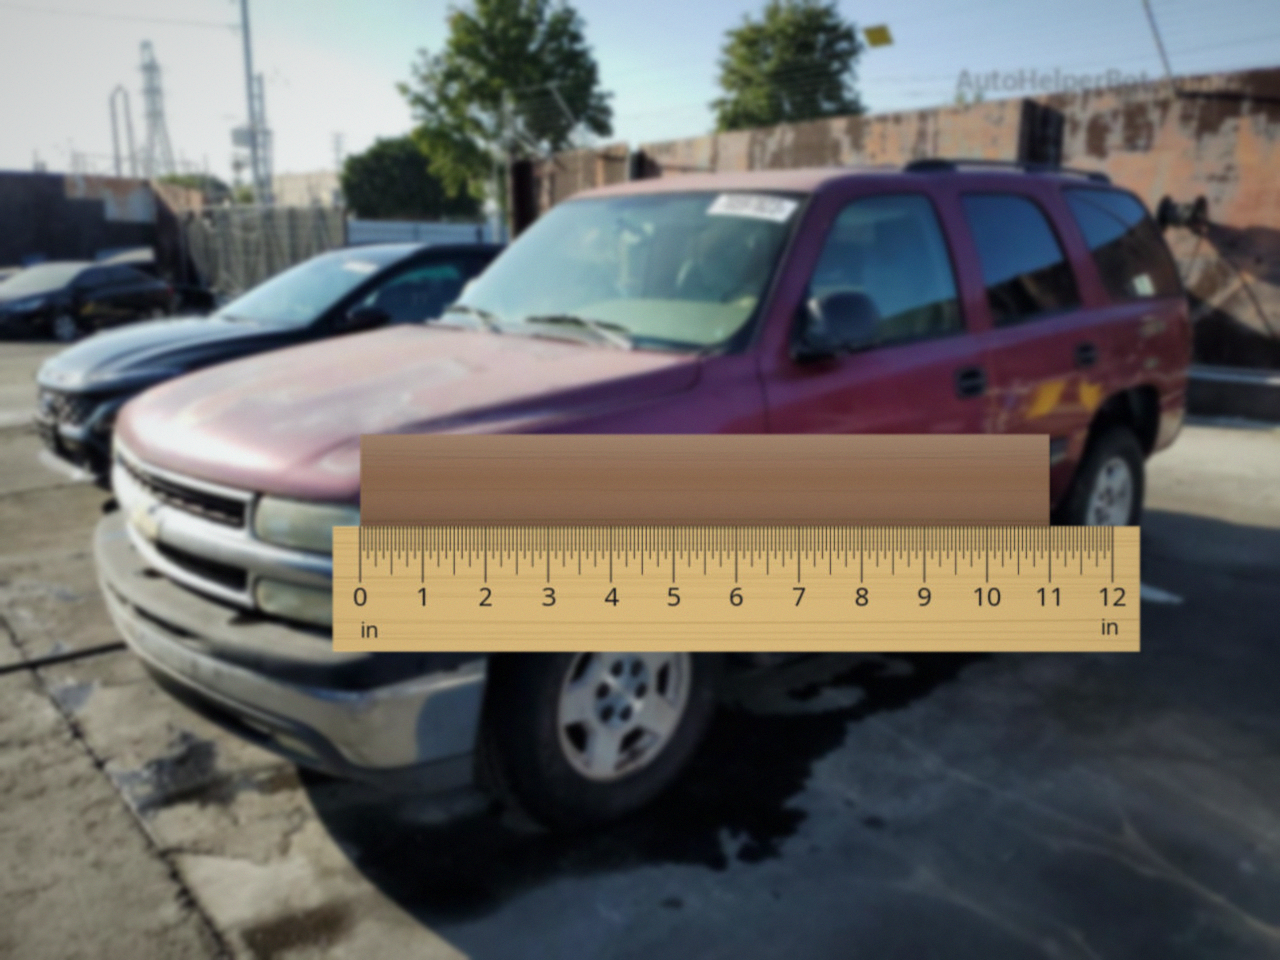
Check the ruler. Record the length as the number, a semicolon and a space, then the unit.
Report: 11; in
